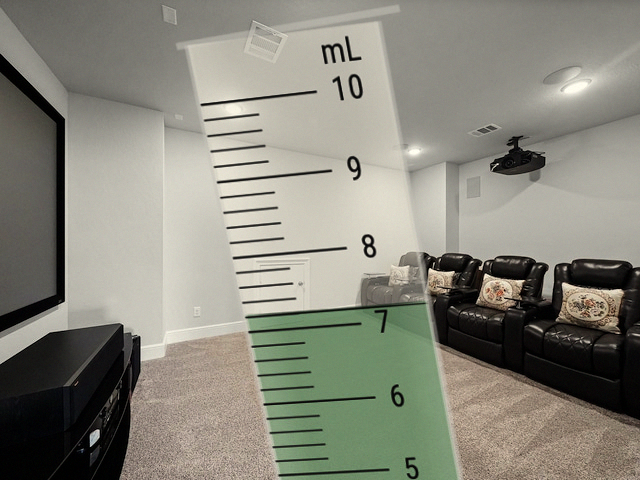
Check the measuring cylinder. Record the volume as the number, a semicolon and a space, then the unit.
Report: 7.2; mL
